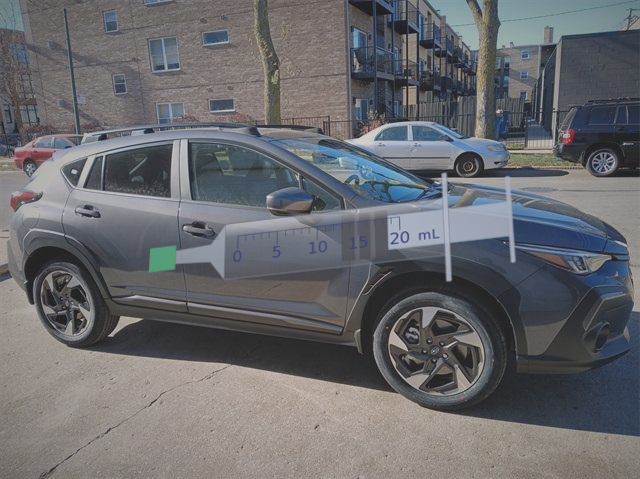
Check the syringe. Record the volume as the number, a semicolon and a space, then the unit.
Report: 13; mL
